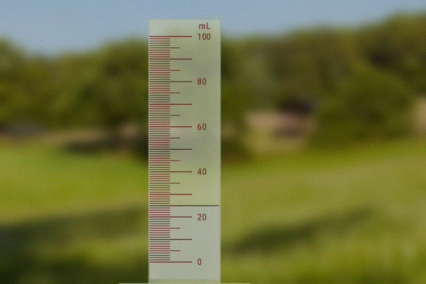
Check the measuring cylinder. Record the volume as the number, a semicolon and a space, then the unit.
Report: 25; mL
